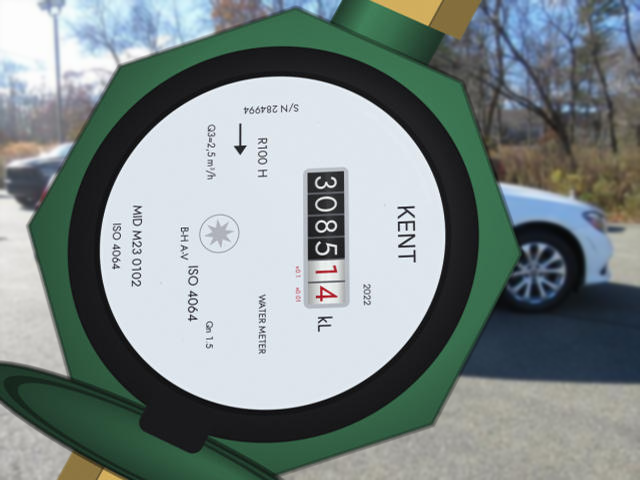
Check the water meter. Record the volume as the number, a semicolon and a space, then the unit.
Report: 3085.14; kL
